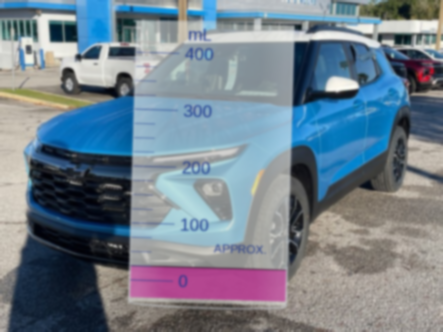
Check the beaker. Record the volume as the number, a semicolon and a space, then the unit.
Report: 25; mL
